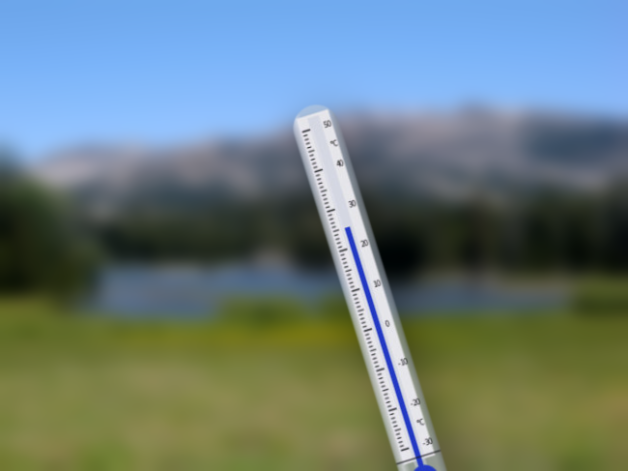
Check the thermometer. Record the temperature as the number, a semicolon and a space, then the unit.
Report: 25; °C
